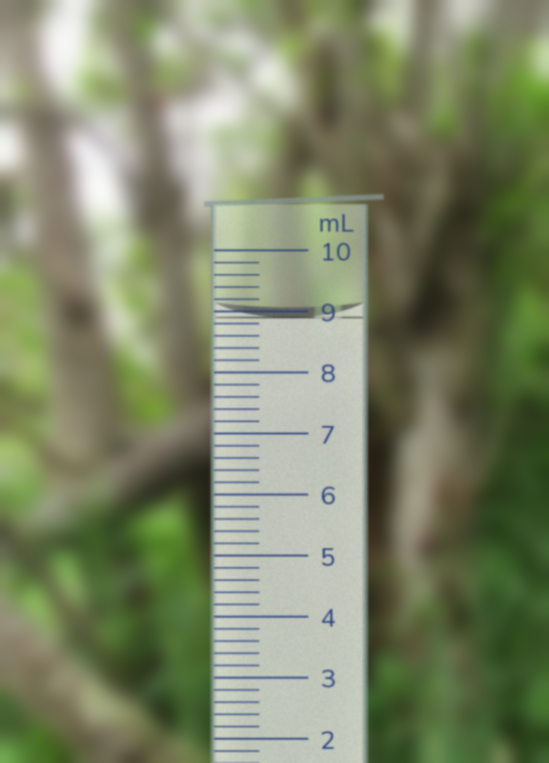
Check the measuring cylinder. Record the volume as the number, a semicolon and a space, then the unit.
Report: 8.9; mL
